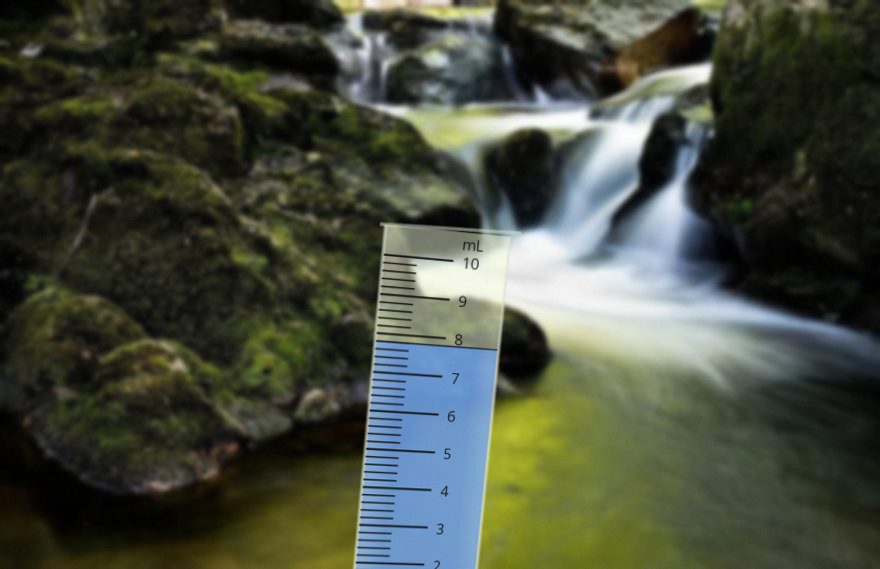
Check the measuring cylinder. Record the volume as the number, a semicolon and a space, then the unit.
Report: 7.8; mL
